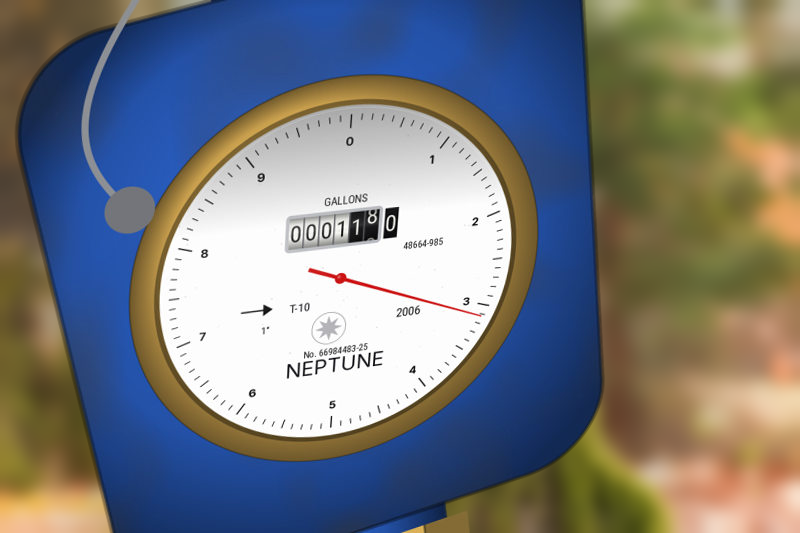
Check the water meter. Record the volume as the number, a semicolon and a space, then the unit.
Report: 1183.1; gal
